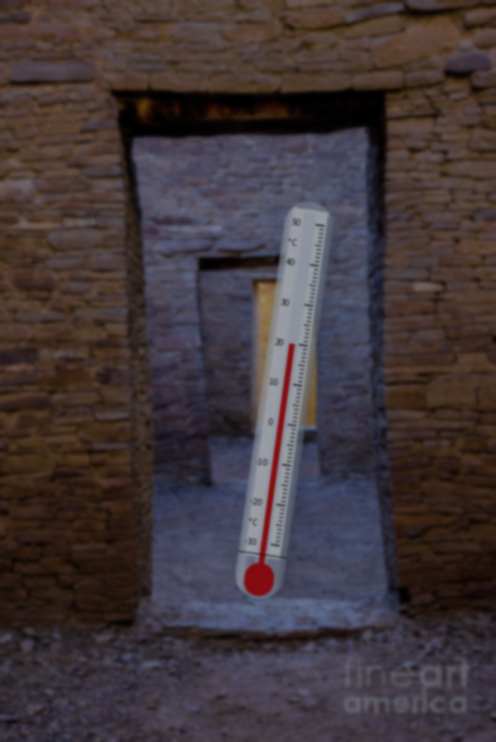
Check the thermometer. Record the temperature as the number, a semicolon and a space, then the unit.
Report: 20; °C
